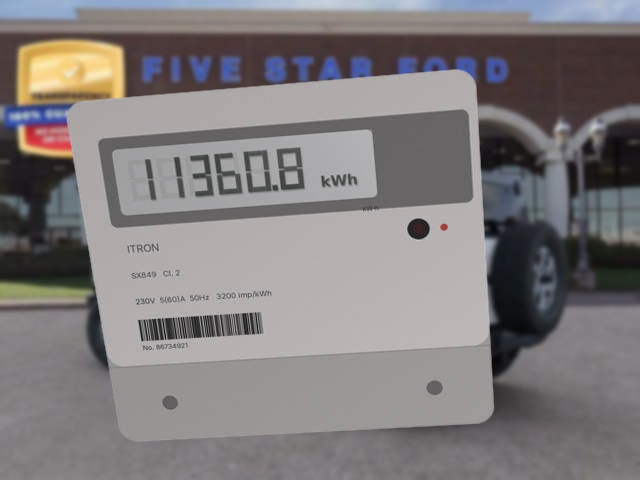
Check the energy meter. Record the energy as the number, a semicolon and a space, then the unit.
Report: 11360.8; kWh
